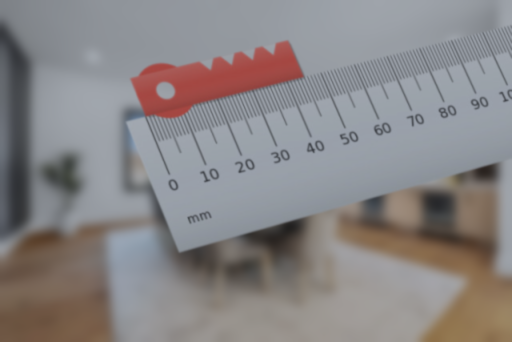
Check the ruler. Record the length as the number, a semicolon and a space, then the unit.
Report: 45; mm
